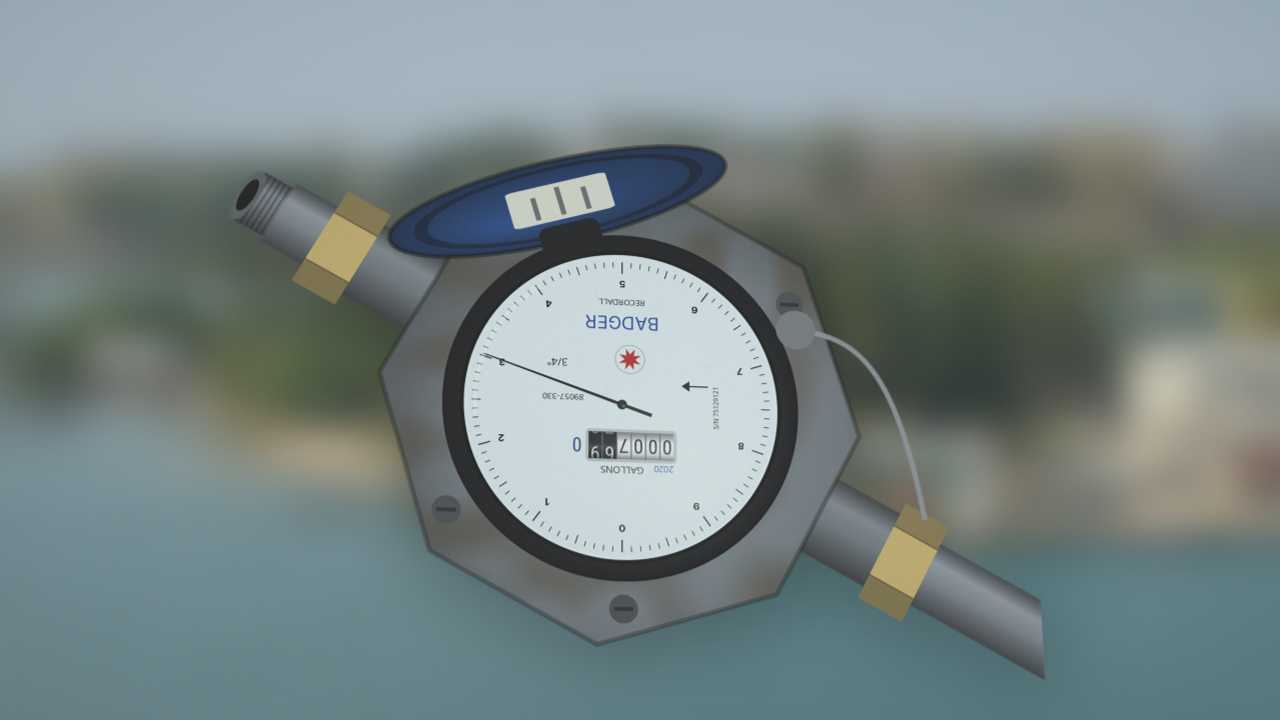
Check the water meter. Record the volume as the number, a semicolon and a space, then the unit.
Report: 7693.0; gal
